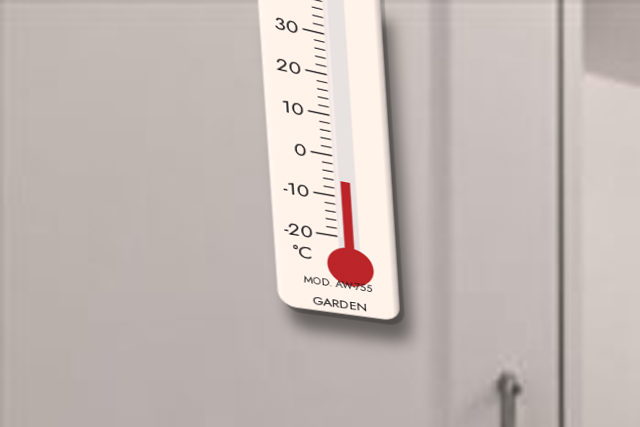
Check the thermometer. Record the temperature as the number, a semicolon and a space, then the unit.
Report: -6; °C
